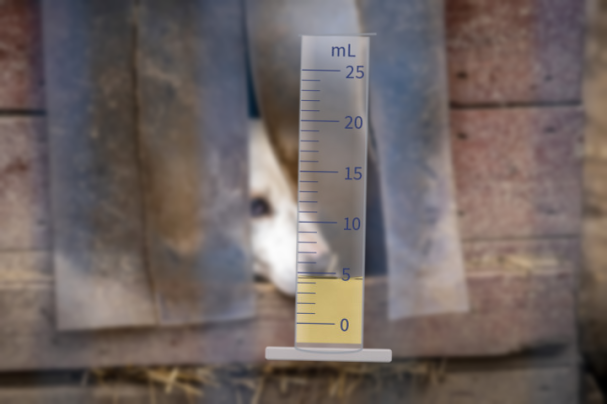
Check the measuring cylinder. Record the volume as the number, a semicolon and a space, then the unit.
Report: 4.5; mL
